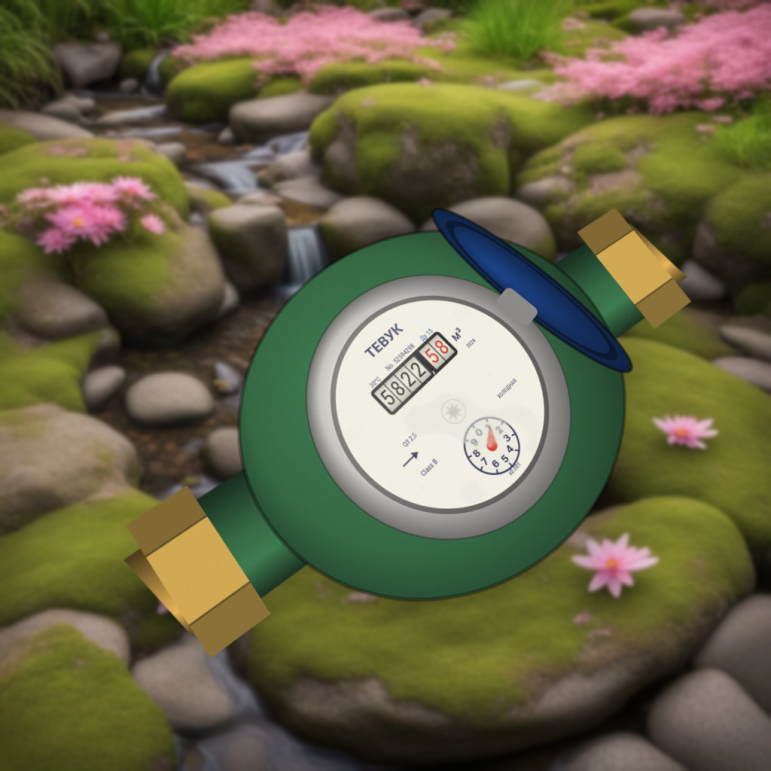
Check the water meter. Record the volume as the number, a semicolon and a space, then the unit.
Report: 5822.581; m³
